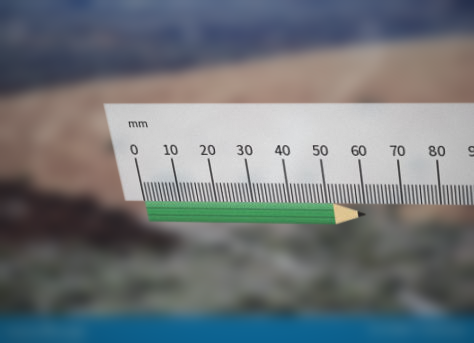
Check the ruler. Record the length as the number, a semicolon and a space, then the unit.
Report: 60; mm
